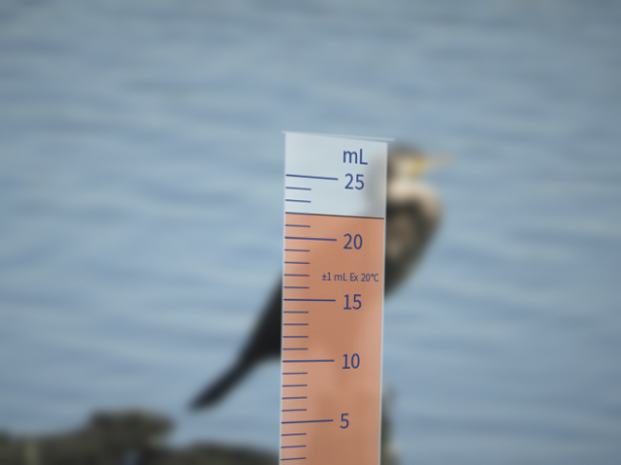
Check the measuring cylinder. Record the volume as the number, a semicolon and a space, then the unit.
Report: 22; mL
